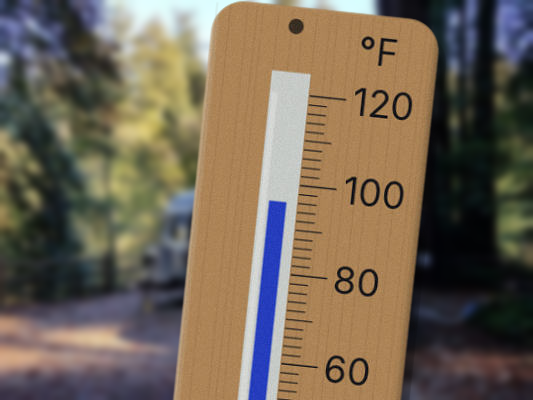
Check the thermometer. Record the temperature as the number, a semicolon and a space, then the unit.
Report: 96; °F
